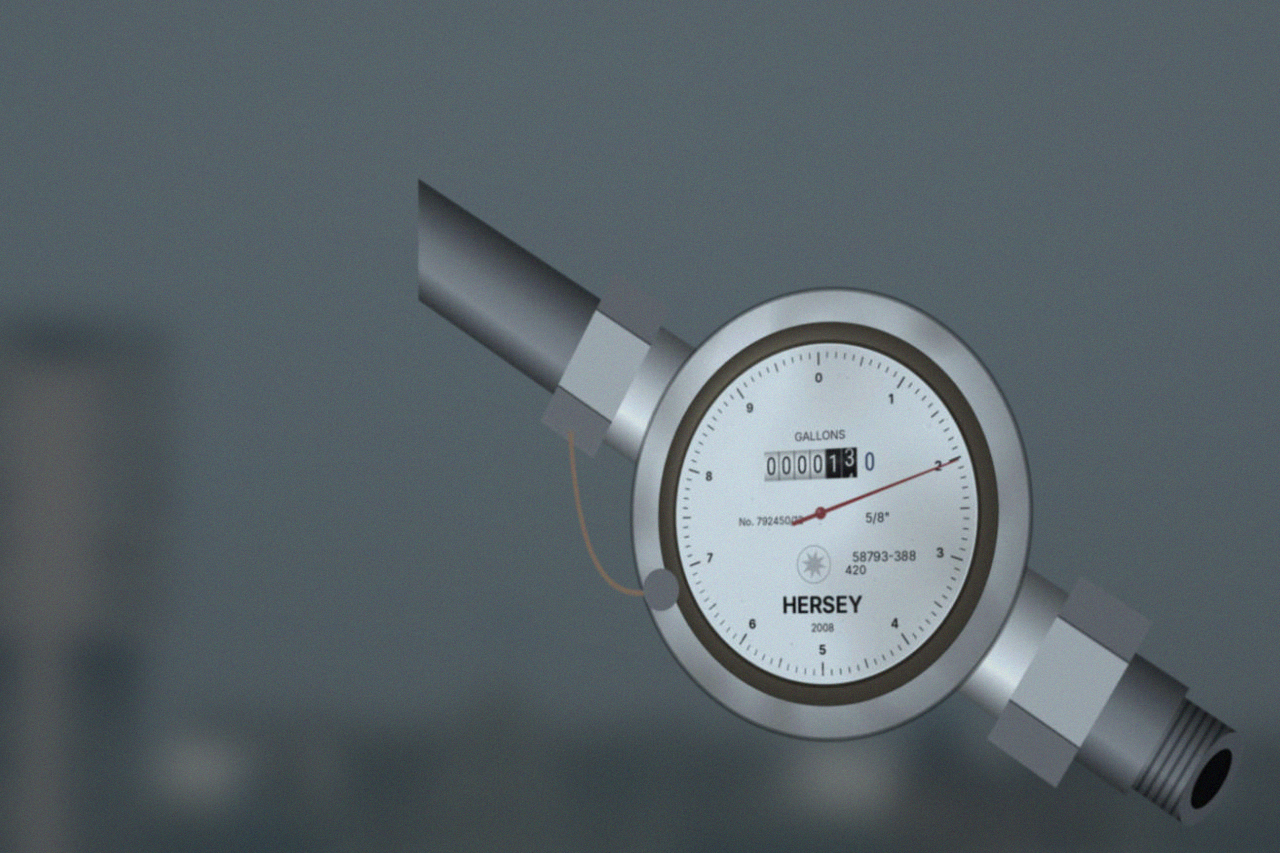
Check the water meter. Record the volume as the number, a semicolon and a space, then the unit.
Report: 132.0; gal
